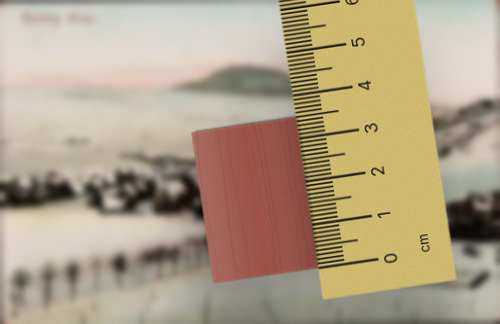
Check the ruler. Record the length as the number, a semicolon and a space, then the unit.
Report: 3.5; cm
